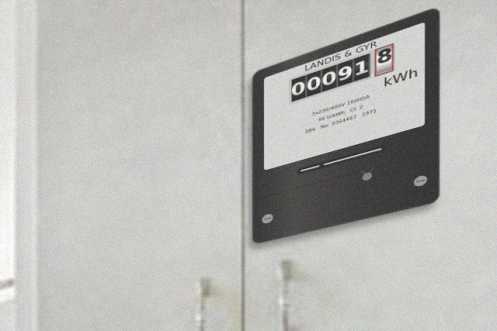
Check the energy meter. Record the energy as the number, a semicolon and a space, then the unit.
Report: 91.8; kWh
